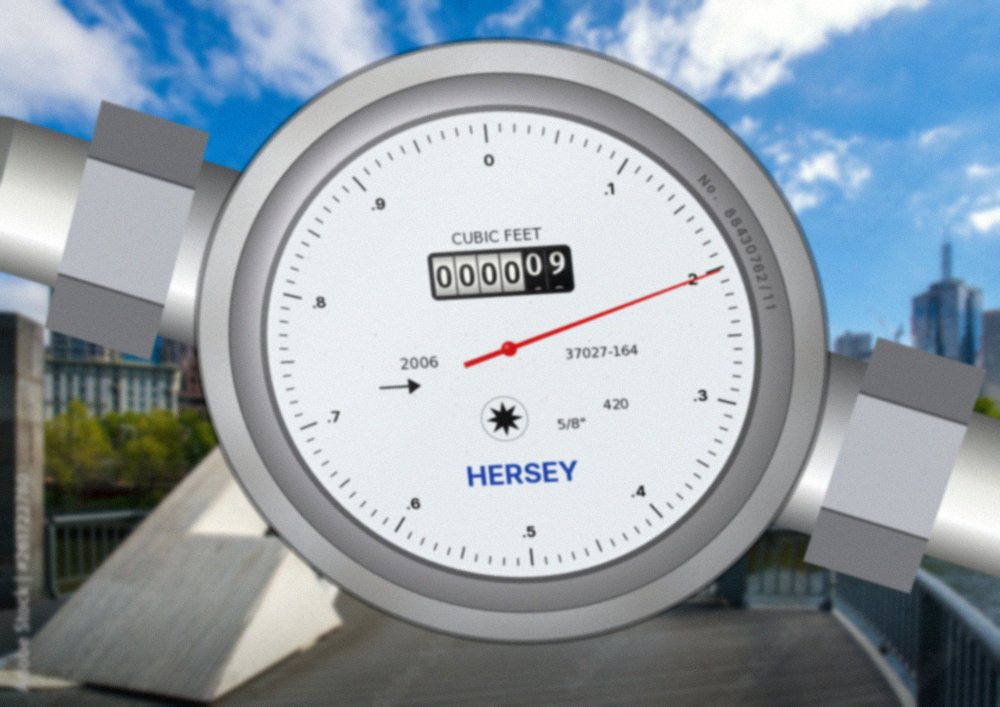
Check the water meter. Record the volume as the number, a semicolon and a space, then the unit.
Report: 9.20; ft³
